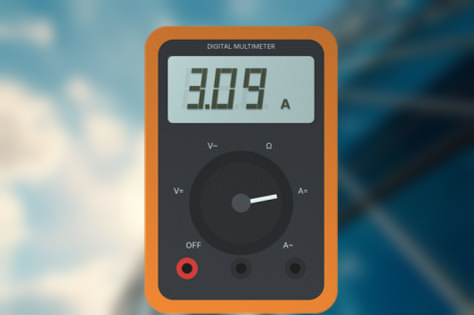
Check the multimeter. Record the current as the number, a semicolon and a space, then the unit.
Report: 3.09; A
